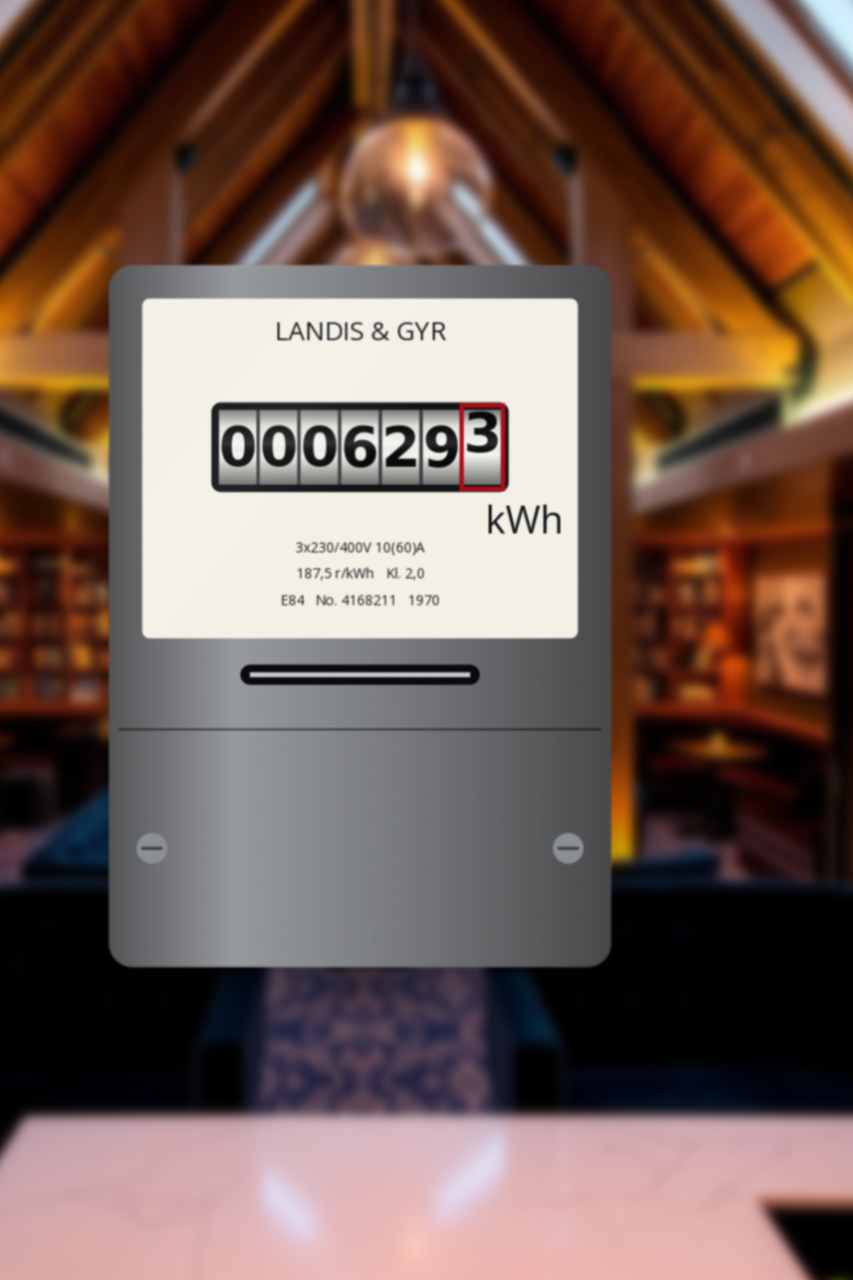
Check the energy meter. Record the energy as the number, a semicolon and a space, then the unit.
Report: 629.3; kWh
